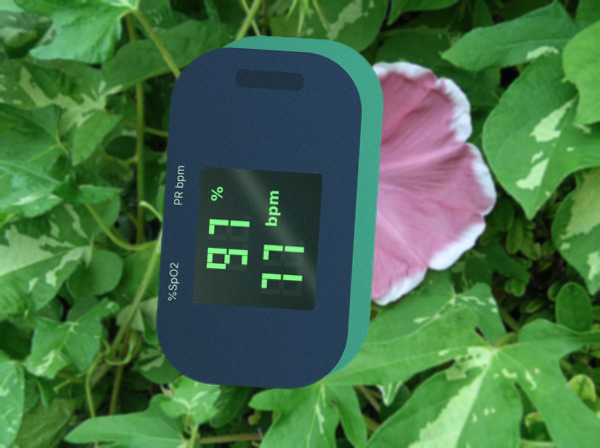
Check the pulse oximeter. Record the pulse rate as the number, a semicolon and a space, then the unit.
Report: 77; bpm
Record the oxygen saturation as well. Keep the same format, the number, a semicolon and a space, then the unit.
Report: 97; %
